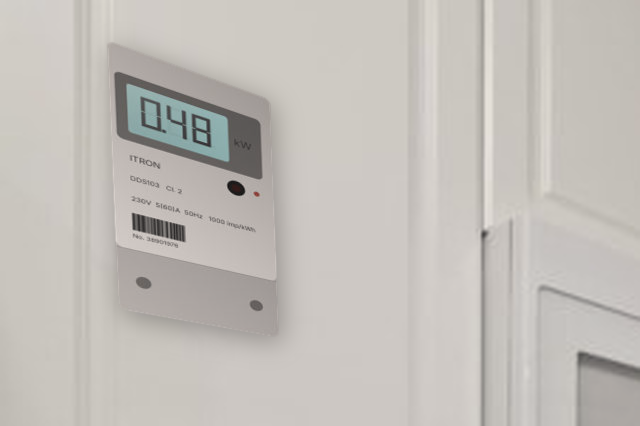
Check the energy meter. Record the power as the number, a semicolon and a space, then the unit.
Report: 0.48; kW
